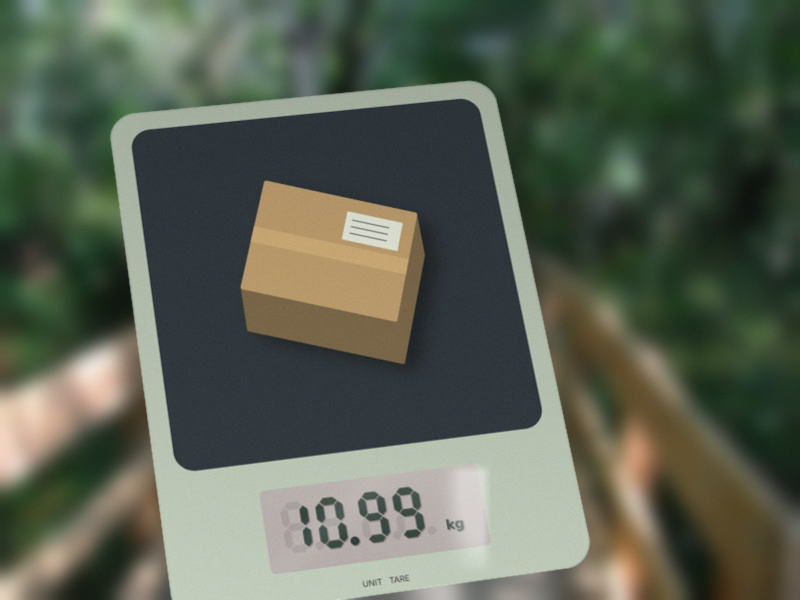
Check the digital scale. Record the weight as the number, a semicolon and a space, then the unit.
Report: 10.99; kg
